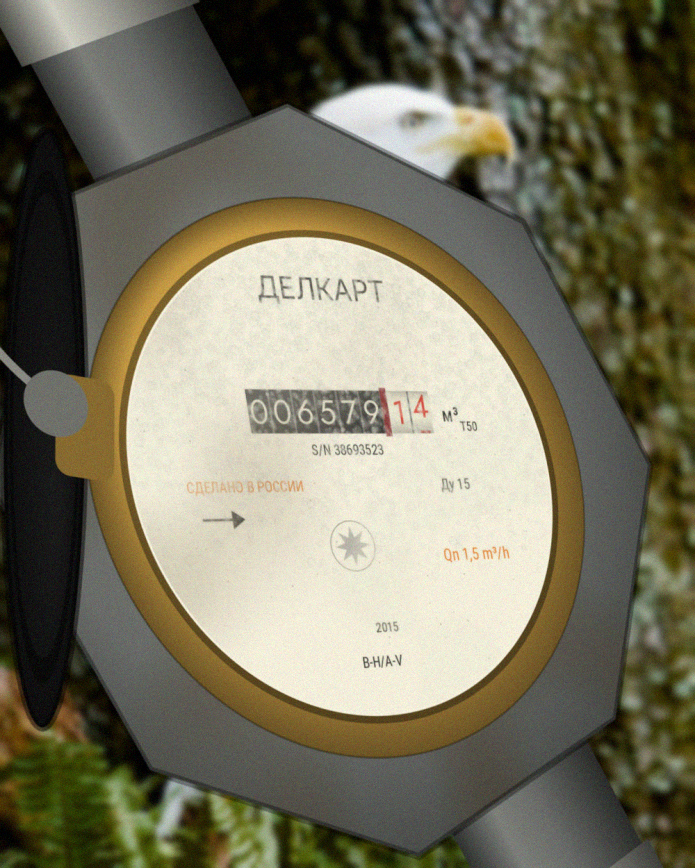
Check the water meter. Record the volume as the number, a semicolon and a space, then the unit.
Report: 6579.14; m³
